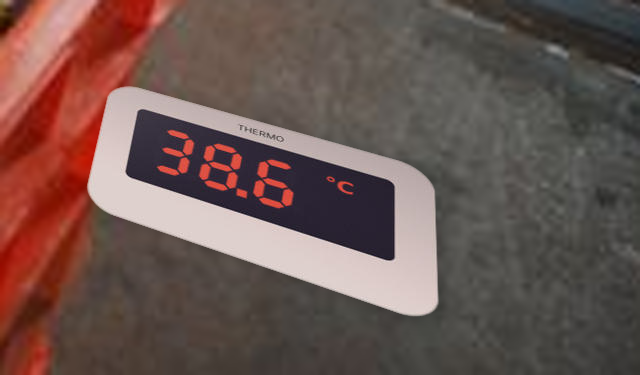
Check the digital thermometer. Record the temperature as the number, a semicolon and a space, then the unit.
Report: 38.6; °C
